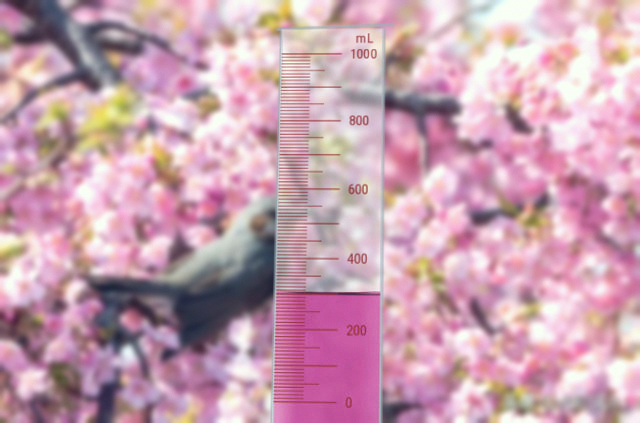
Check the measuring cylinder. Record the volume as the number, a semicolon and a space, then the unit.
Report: 300; mL
